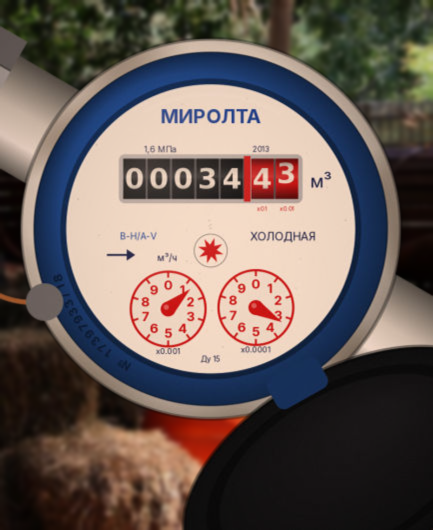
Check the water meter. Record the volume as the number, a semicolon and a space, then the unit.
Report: 34.4313; m³
